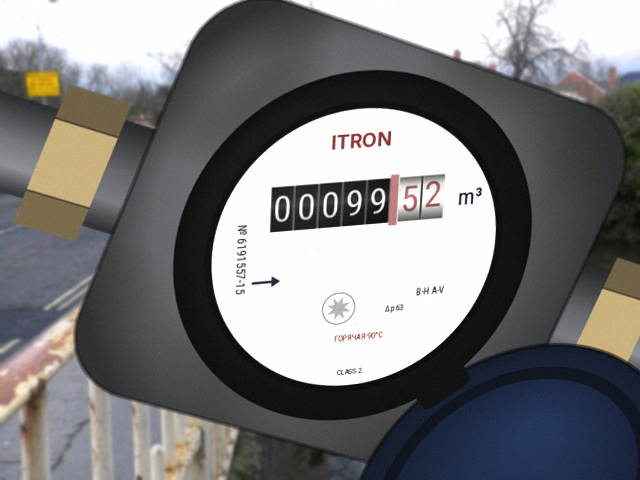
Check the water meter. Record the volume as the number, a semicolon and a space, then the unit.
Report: 99.52; m³
